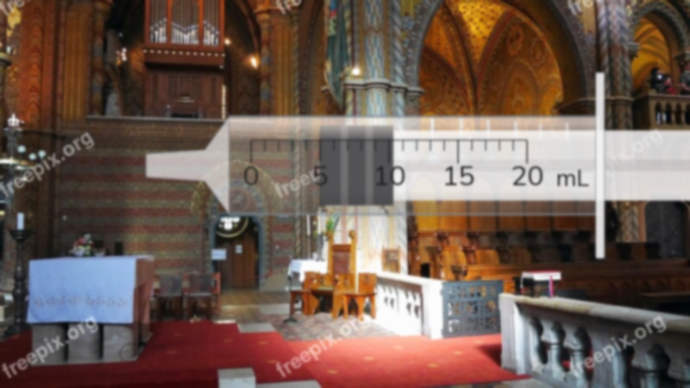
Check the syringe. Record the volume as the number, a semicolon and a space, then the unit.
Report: 5; mL
